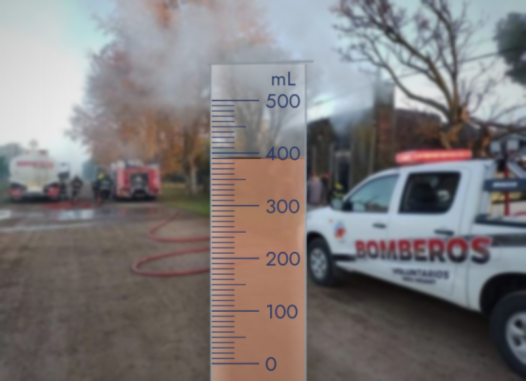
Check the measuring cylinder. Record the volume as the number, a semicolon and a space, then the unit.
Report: 390; mL
